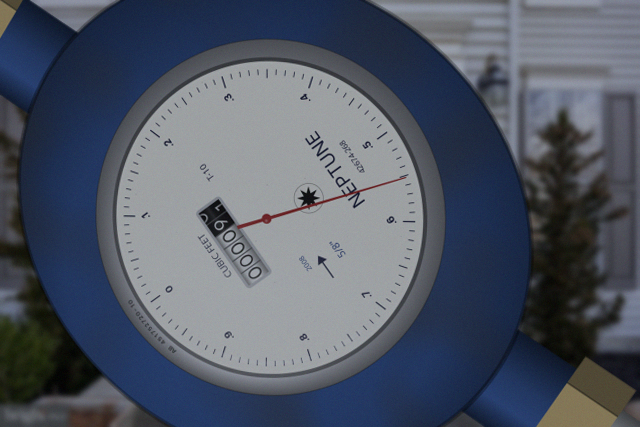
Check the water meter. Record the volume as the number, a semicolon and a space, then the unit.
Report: 90.55; ft³
